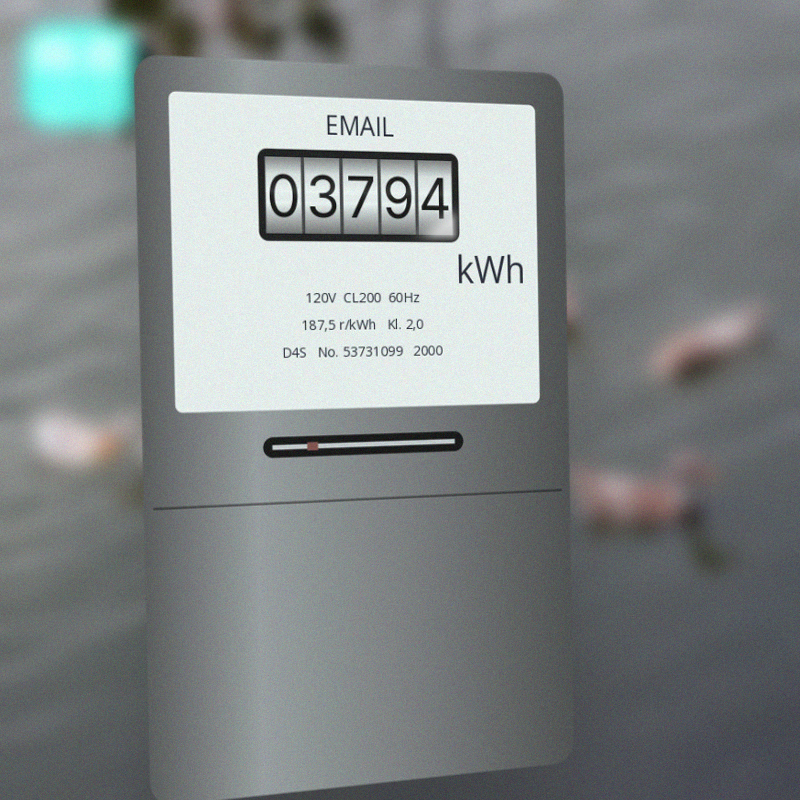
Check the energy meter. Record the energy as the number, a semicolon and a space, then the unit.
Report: 3794; kWh
